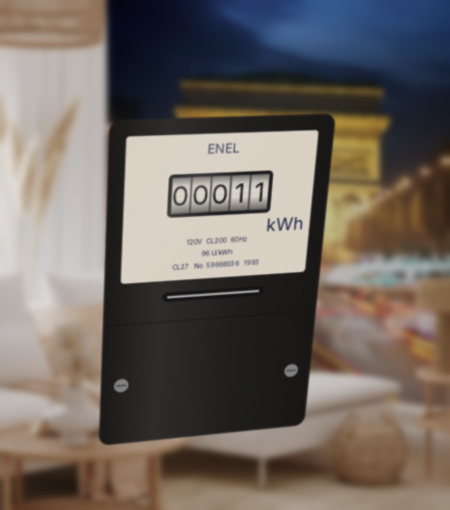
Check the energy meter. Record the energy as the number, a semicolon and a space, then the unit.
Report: 11; kWh
